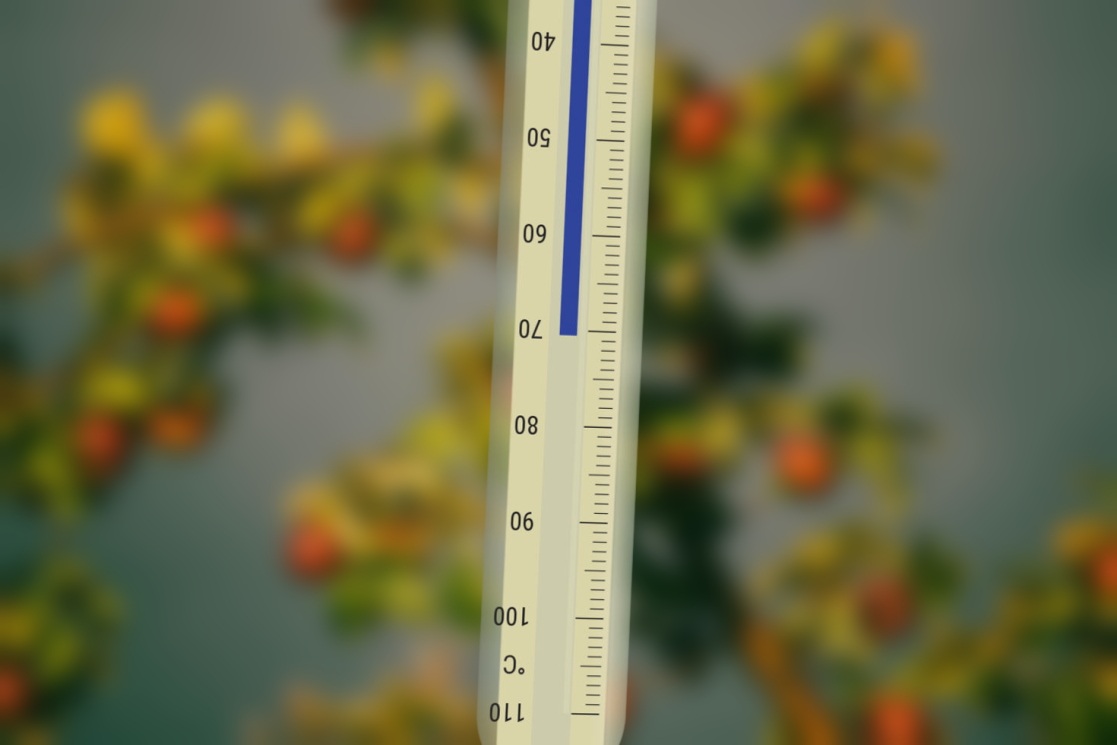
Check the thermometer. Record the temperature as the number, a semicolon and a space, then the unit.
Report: 70.5; °C
